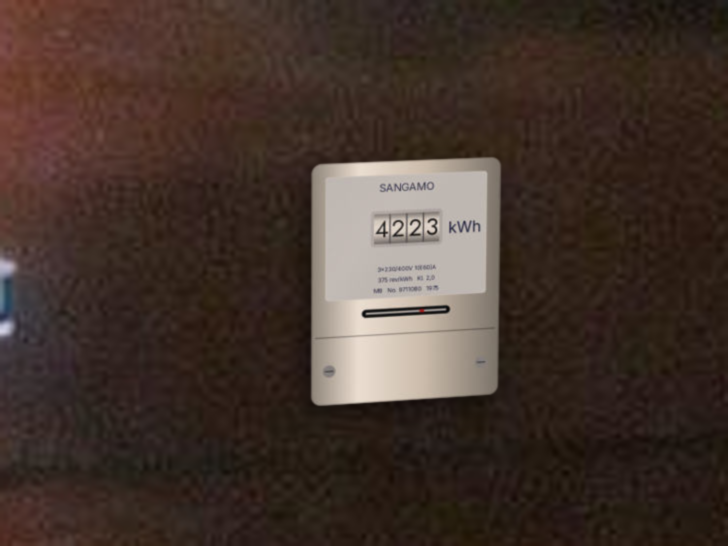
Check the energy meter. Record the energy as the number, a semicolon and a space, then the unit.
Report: 4223; kWh
